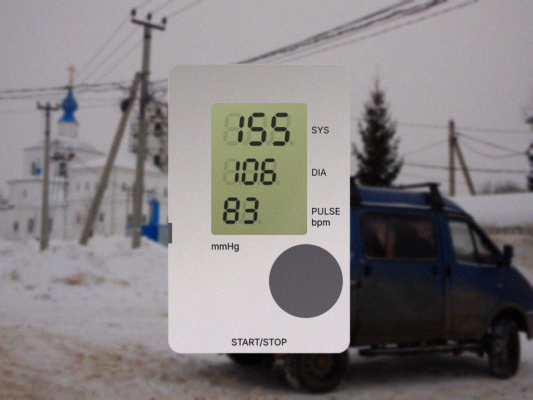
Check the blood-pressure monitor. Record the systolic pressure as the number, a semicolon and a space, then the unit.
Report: 155; mmHg
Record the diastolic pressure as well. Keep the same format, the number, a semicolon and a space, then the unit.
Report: 106; mmHg
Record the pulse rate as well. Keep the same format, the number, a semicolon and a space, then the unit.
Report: 83; bpm
